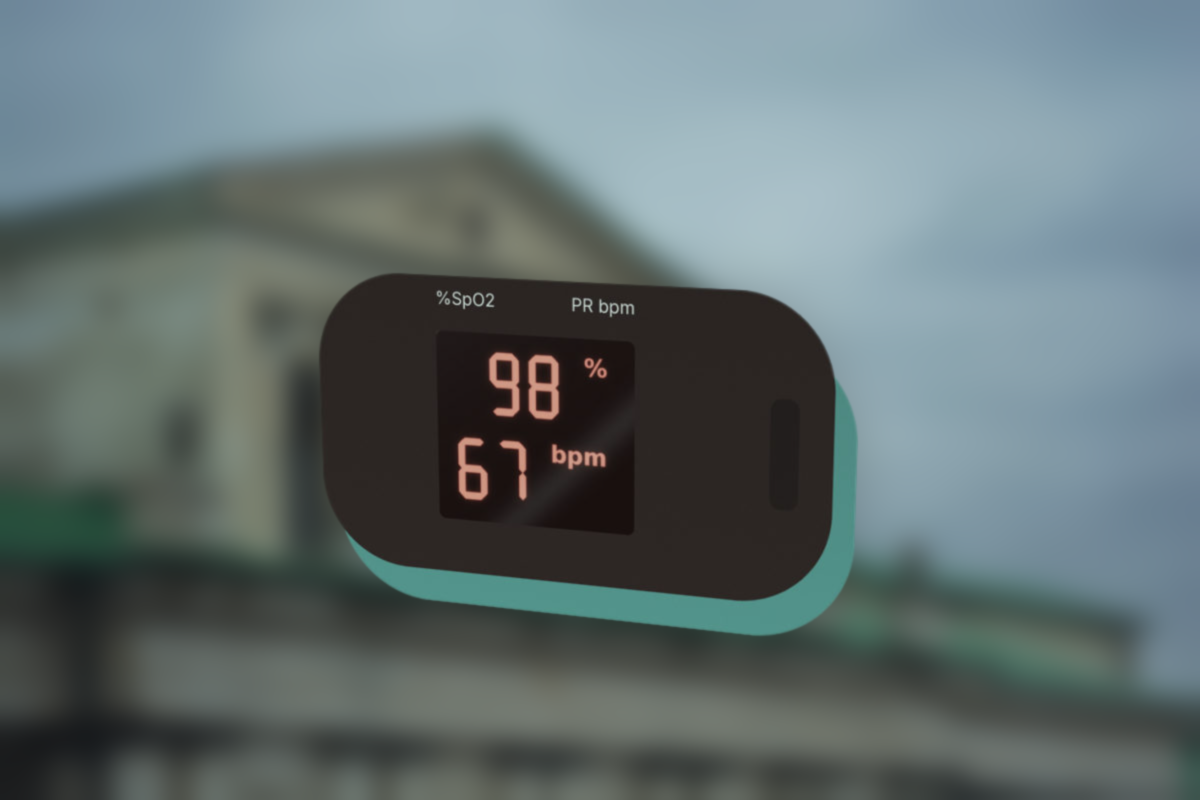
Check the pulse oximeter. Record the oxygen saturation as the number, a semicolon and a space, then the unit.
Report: 98; %
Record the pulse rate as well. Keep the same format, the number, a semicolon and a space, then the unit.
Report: 67; bpm
